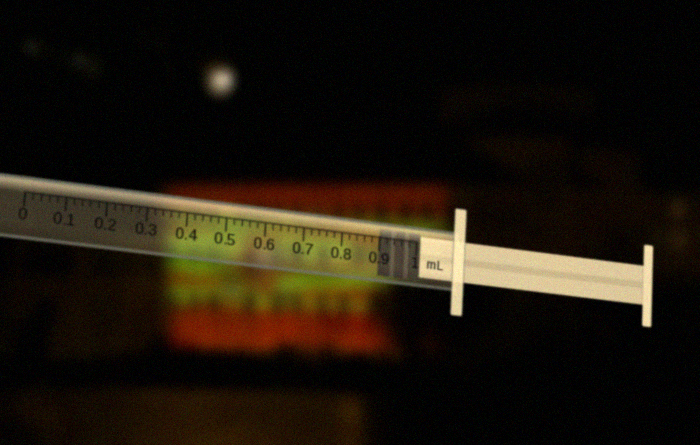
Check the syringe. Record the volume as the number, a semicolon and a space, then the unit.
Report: 0.9; mL
